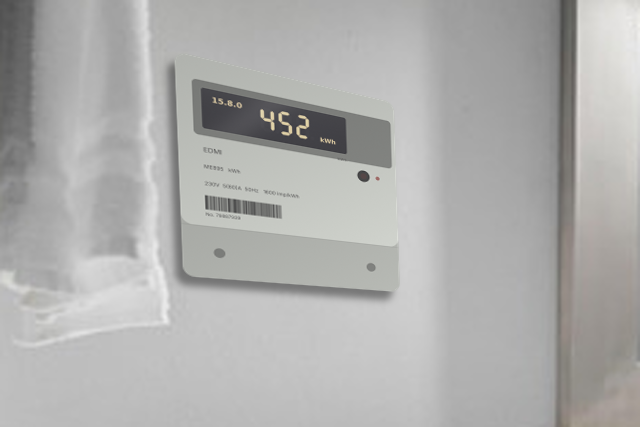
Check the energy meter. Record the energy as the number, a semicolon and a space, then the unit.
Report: 452; kWh
